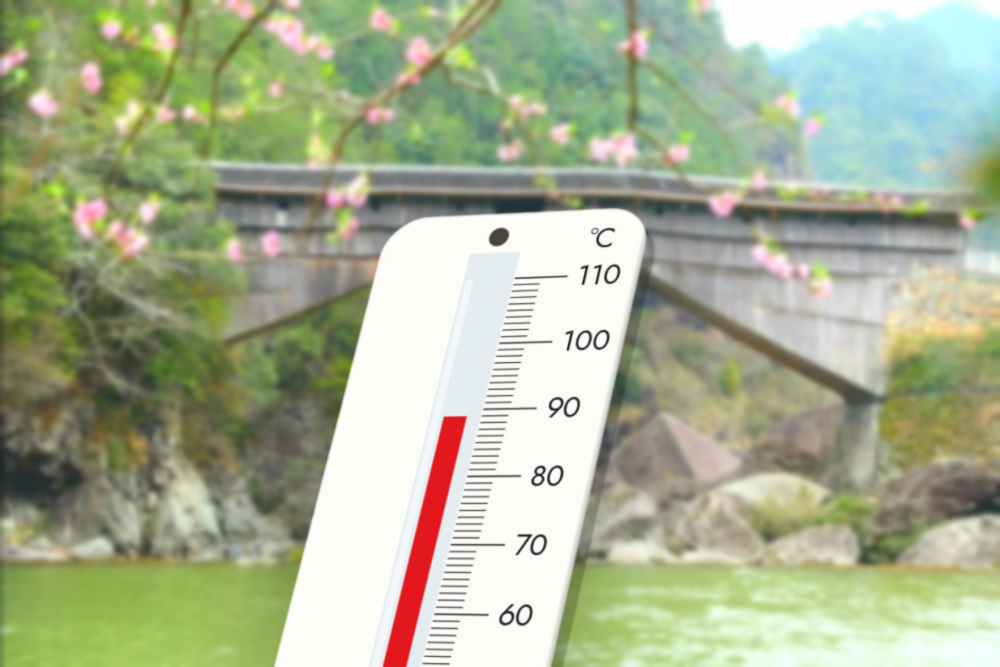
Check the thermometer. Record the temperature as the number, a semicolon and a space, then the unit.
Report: 89; °C
